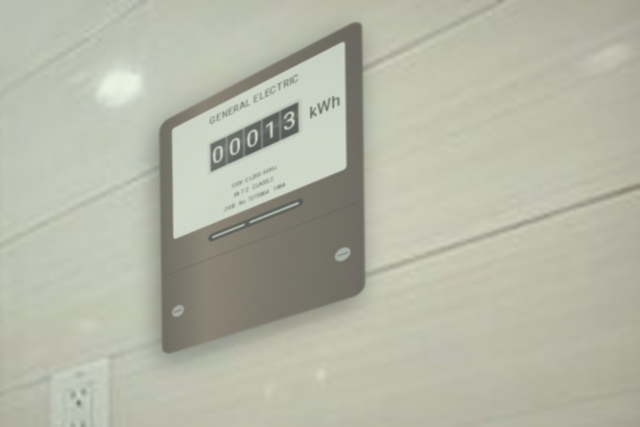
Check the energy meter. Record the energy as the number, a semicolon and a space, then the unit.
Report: 13; kWh
